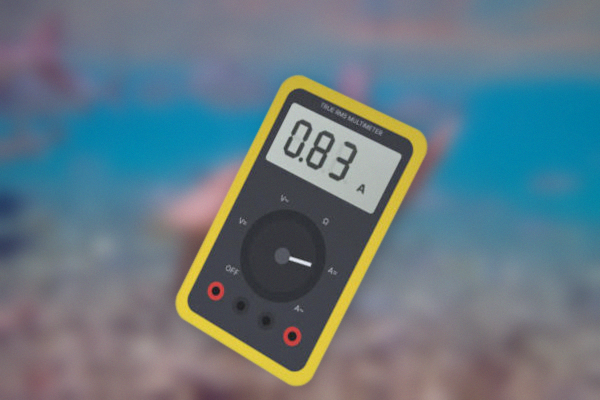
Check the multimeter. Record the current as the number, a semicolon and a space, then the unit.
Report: 0.83; A
